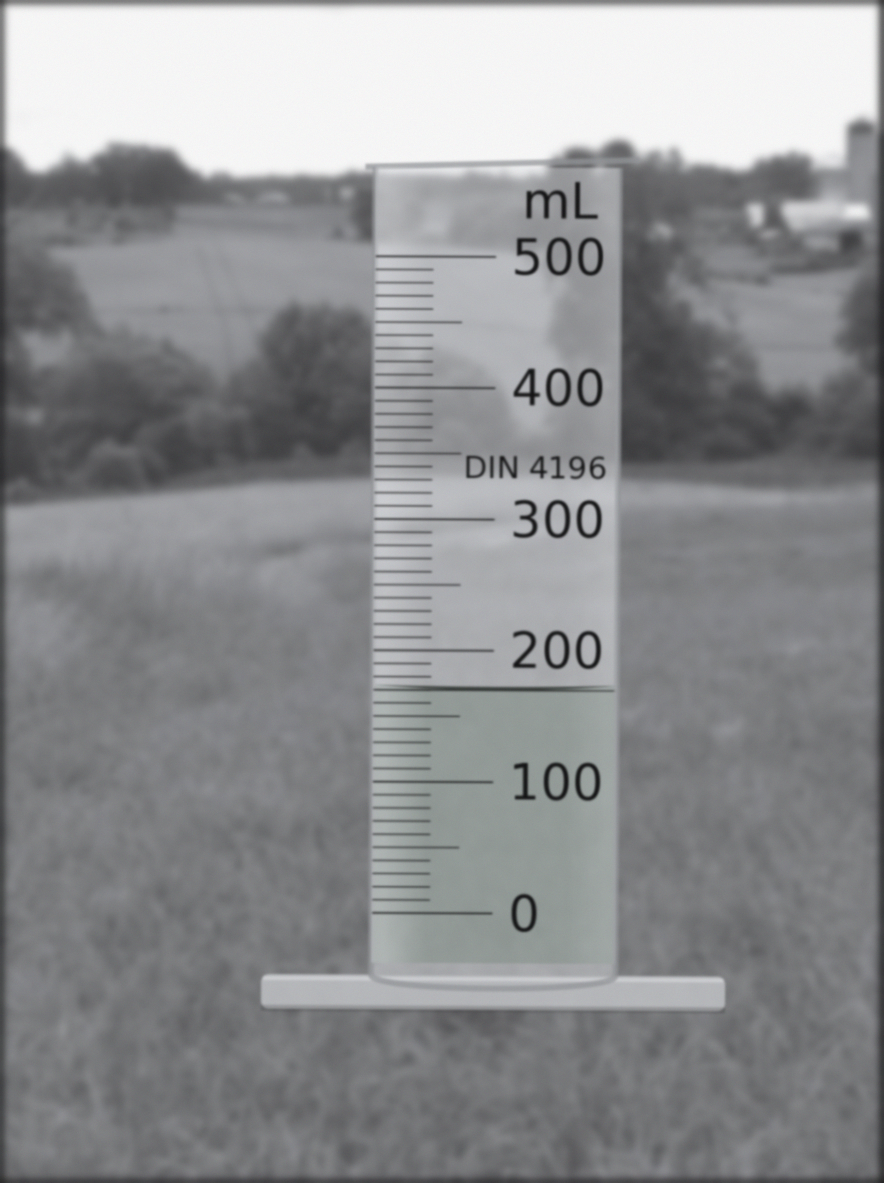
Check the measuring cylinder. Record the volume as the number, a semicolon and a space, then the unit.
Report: 170; mL
